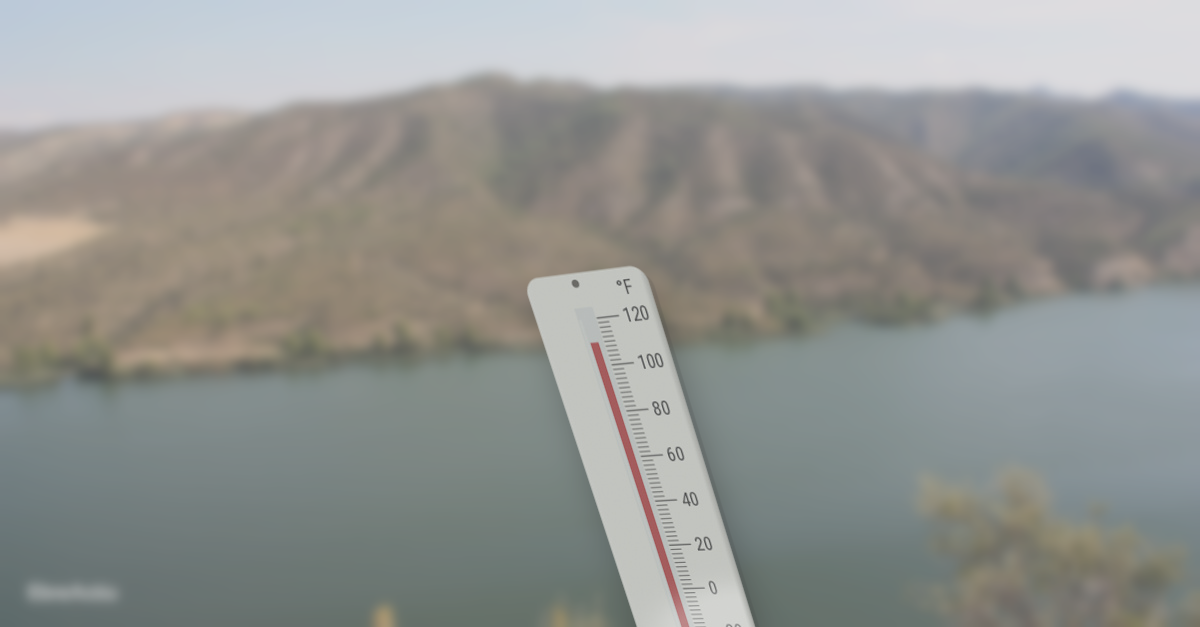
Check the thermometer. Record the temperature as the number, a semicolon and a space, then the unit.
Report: 110; °F
